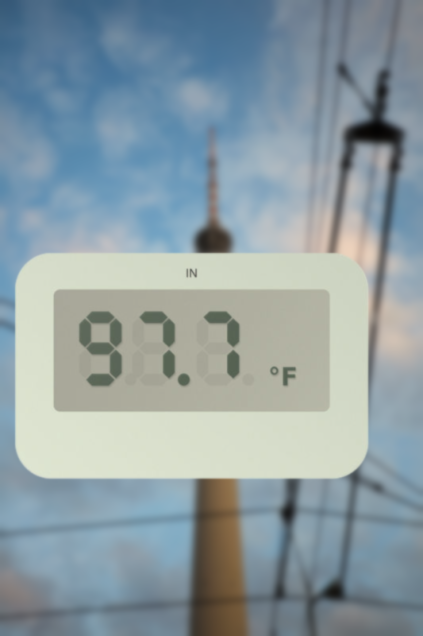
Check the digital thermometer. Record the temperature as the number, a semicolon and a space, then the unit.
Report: 97.7; °F
